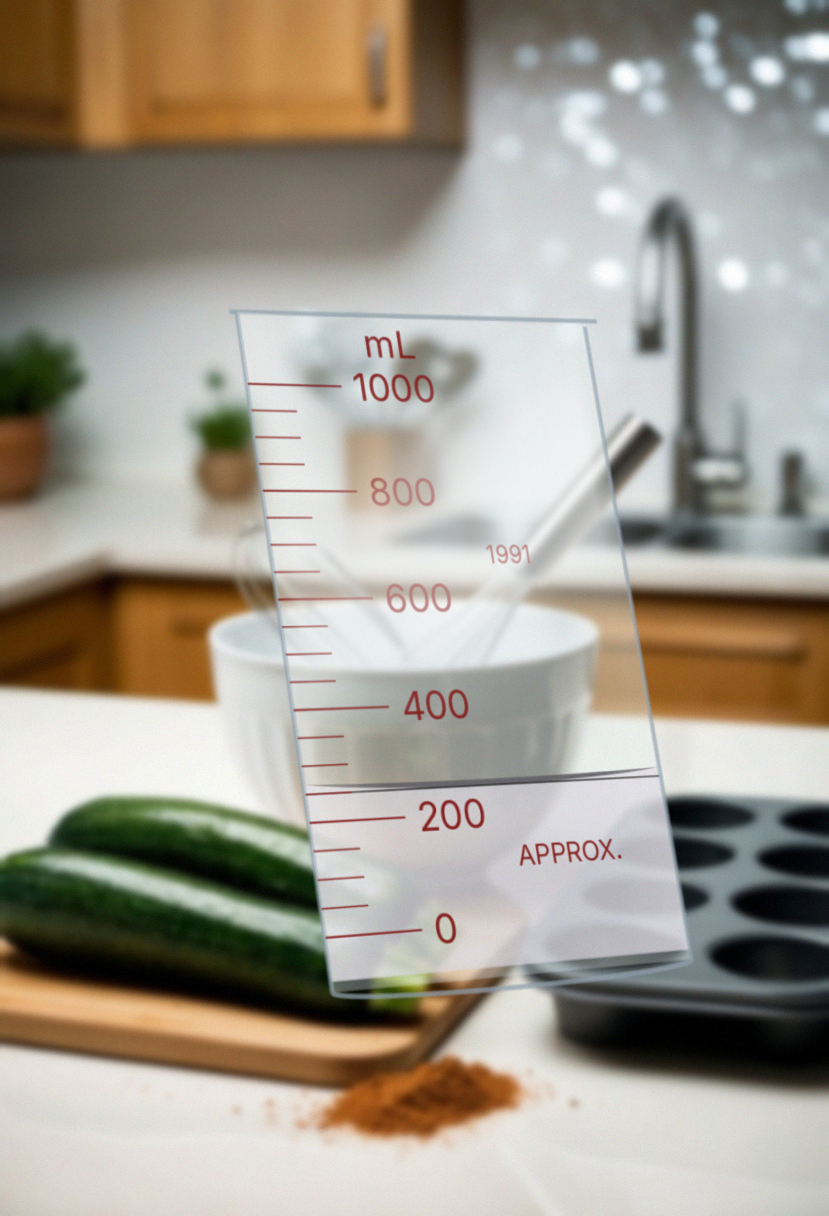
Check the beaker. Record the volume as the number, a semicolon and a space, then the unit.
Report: 250; mL
